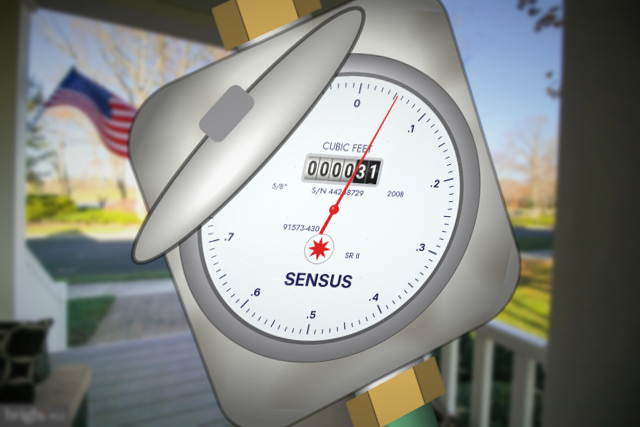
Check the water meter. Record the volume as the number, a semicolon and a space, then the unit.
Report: 31.05; ft³
